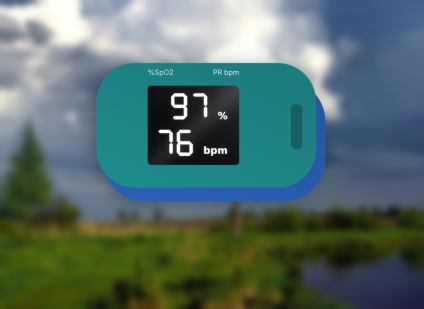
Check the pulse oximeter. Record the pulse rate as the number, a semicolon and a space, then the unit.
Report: 76; bpm
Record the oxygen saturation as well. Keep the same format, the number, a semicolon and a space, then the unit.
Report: 97; %
